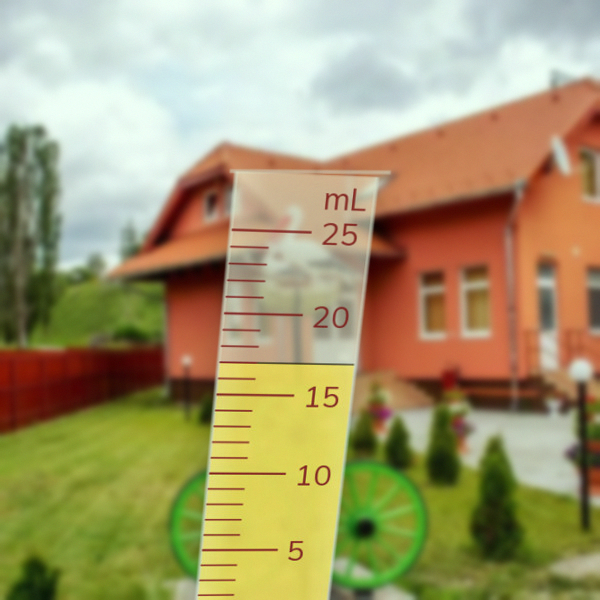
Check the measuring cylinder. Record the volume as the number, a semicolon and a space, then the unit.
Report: 17; mL
